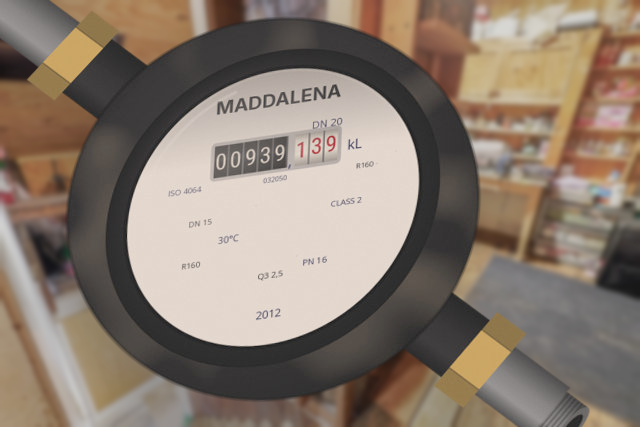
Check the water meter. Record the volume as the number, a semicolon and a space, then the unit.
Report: 939.139; kL
